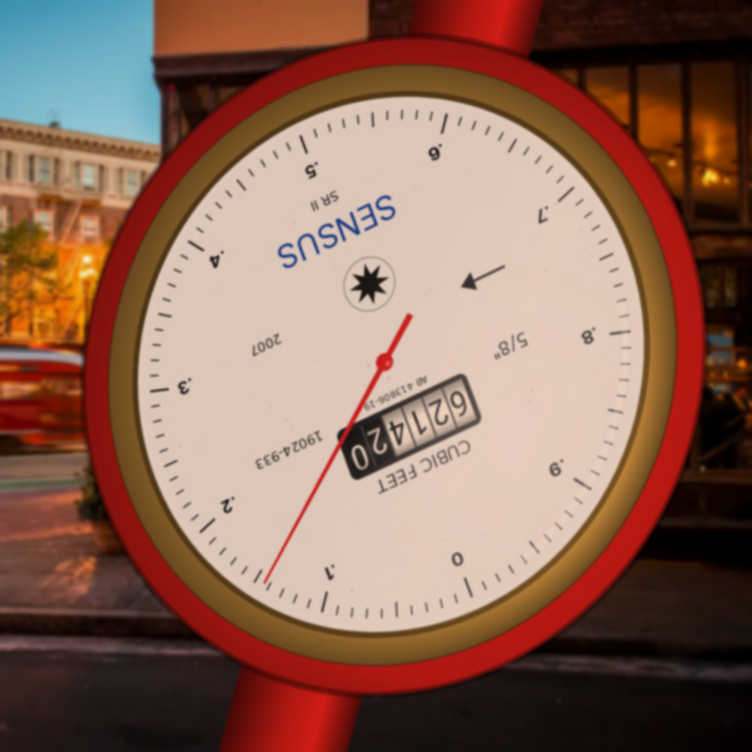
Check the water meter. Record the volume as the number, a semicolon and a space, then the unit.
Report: 621420.14; ft³
